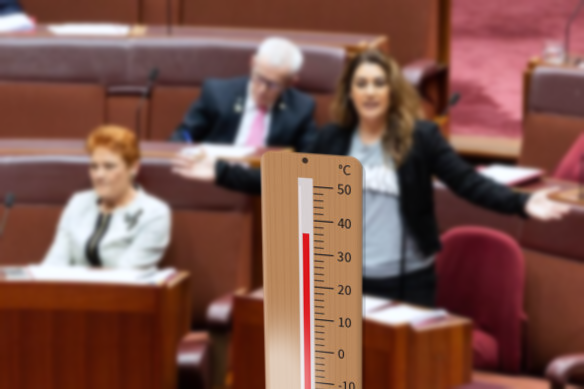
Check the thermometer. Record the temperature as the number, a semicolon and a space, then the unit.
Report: 36; °C
